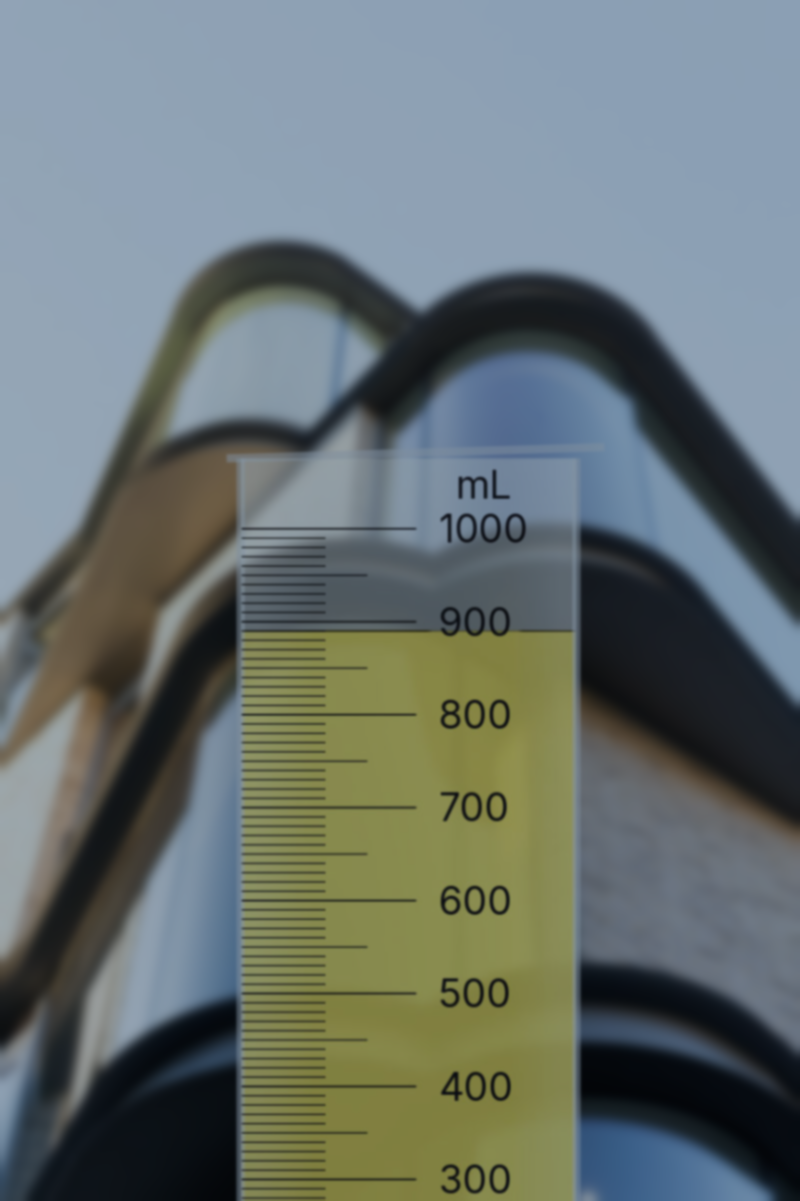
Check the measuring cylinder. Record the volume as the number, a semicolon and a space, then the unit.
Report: 890; mL
